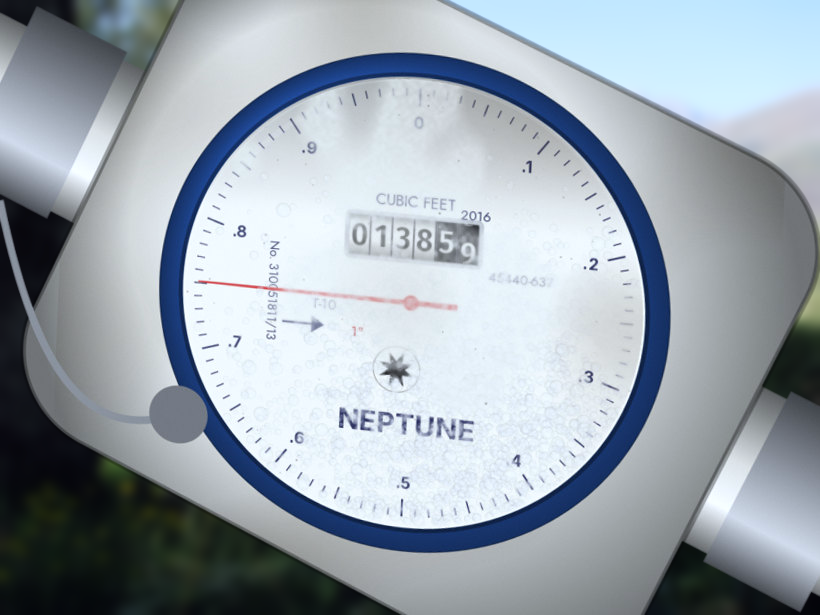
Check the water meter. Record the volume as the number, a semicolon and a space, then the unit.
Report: 13858.75; ft³
